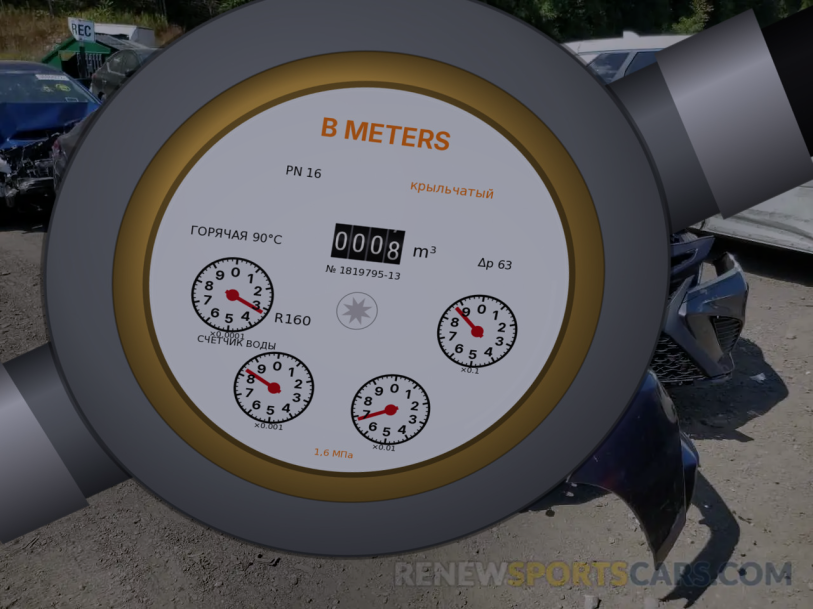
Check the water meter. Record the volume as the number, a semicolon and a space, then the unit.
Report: 7.8683; m³
